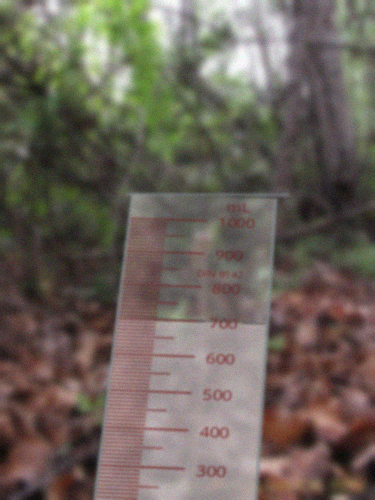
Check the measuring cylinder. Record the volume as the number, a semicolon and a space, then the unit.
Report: 700; mL
